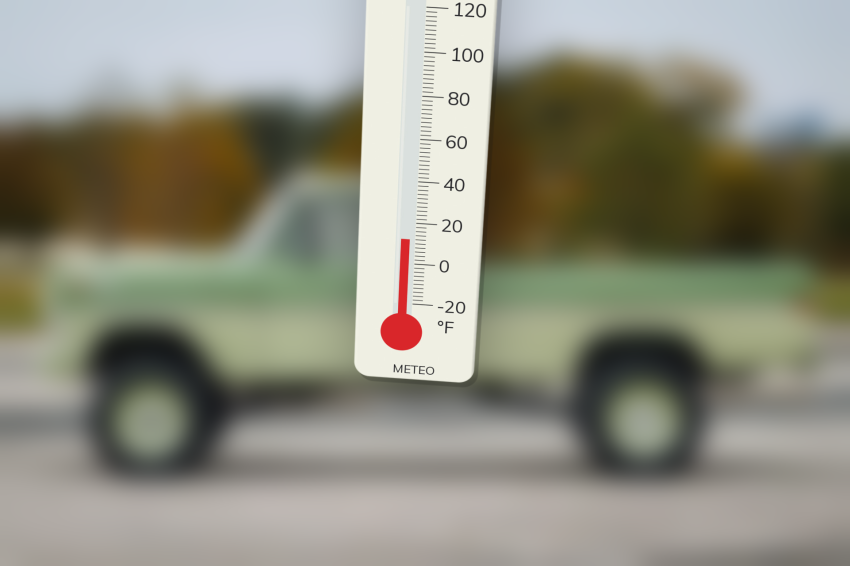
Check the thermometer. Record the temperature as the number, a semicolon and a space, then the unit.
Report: 12; °F
